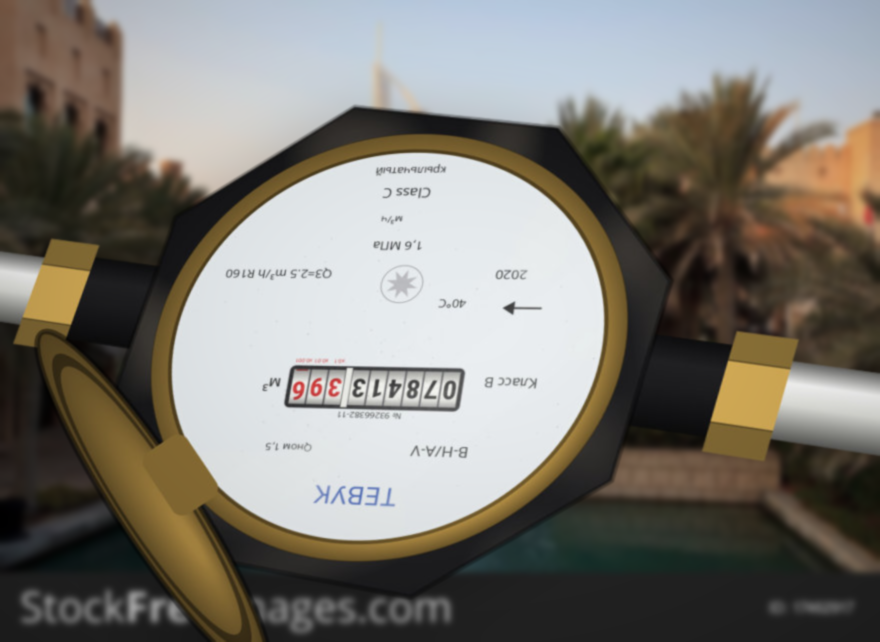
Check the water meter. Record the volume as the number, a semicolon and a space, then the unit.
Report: 78413.396; m³
